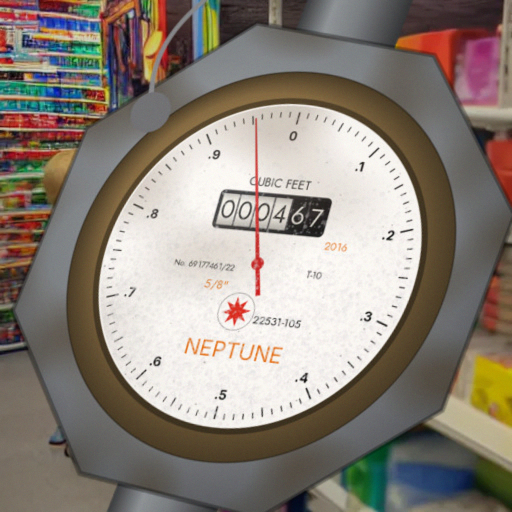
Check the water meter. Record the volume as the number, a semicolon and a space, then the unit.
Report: 466.95; ft³
